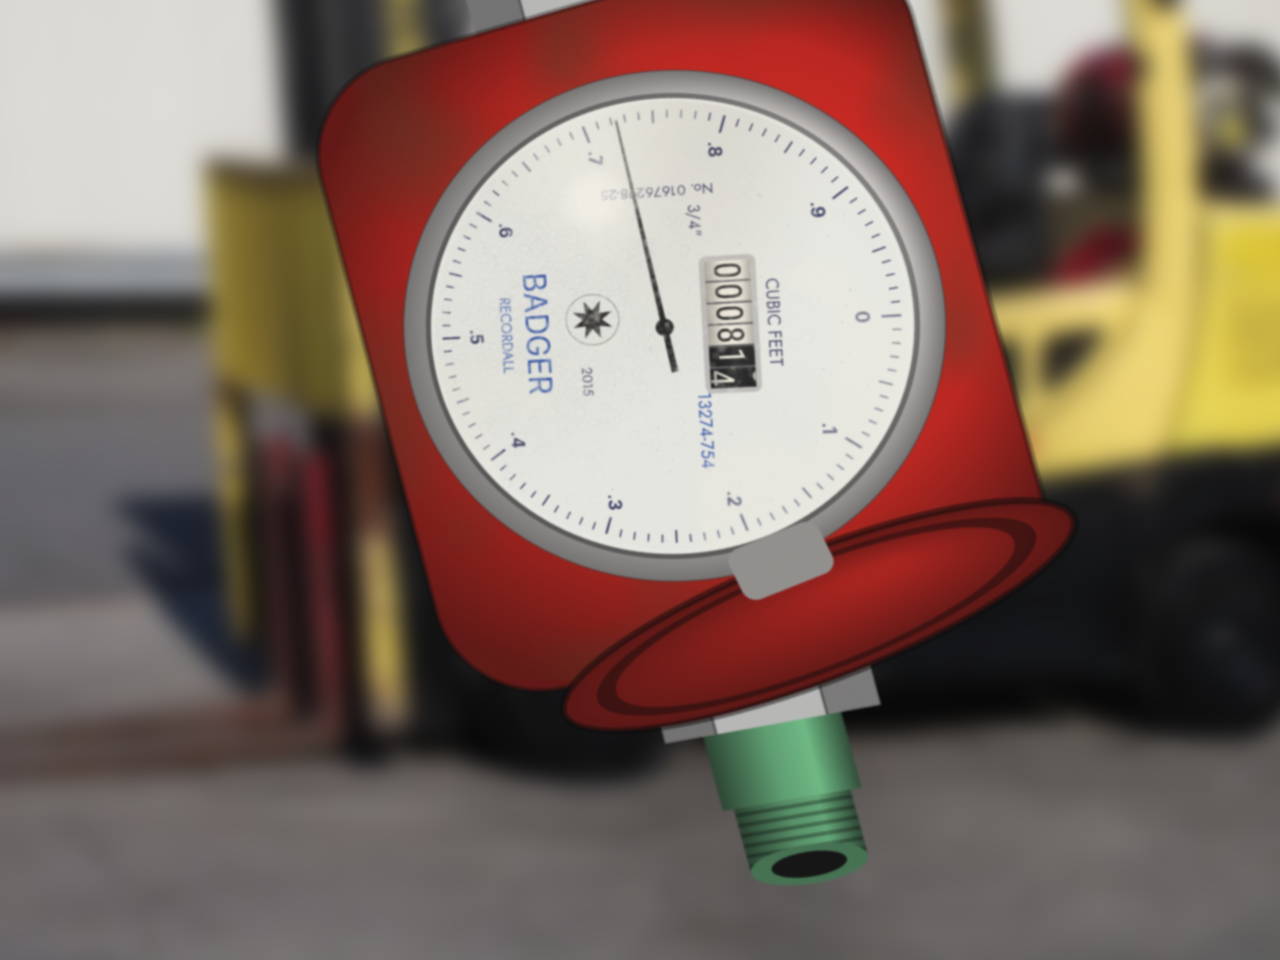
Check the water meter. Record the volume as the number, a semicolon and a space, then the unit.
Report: 813.72; ft³
